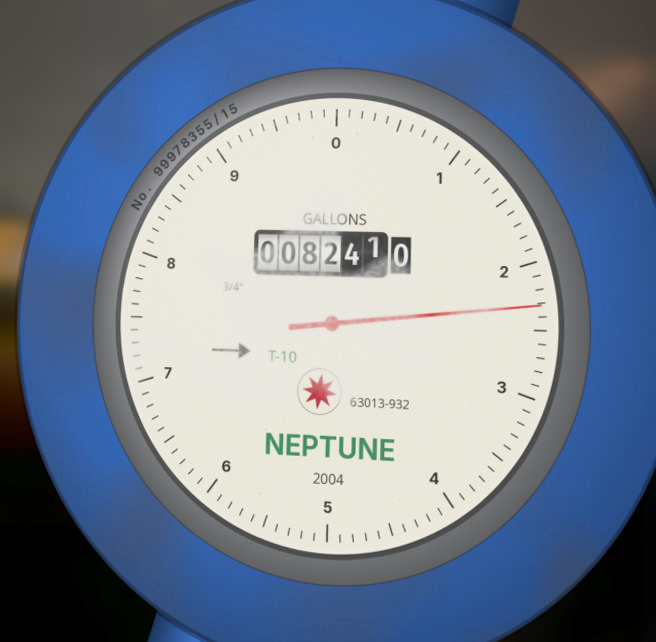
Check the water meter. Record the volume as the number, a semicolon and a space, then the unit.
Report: 82412.3; gal
